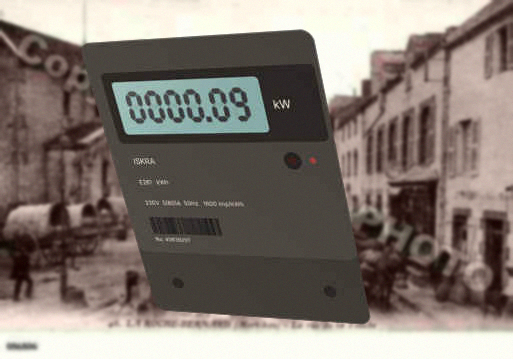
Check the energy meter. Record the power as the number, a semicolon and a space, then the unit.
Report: 0.09; kW
